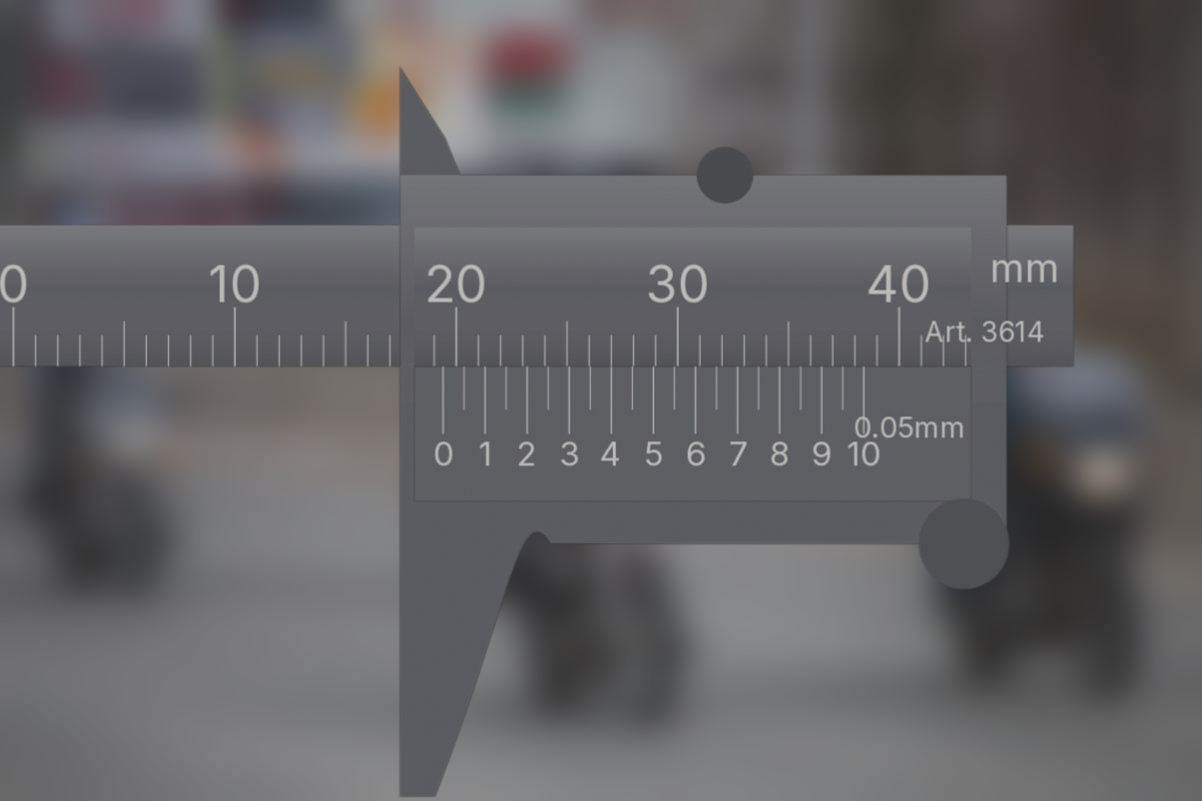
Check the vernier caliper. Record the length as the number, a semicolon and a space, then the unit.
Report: 19.4; mm
